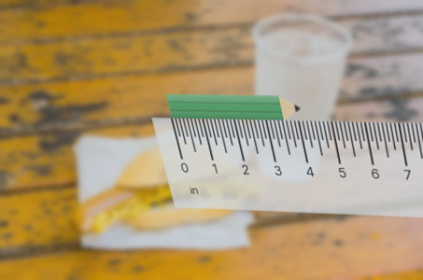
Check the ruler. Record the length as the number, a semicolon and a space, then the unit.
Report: 4.125; in
